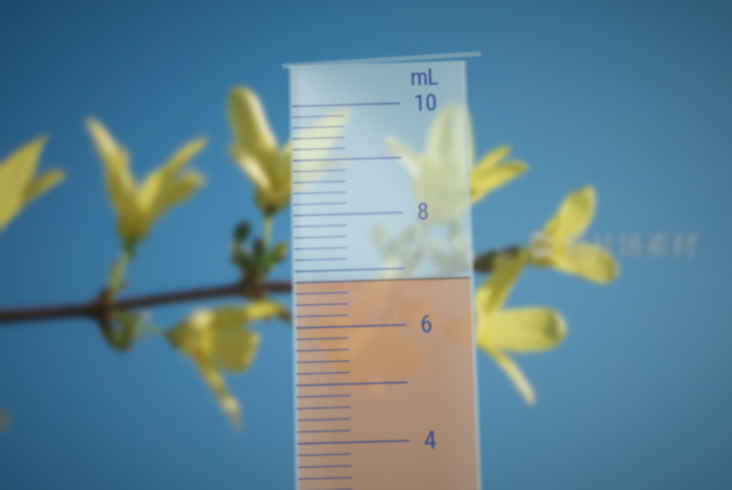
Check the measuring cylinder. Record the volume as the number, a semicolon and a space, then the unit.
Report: 6.8; mL
